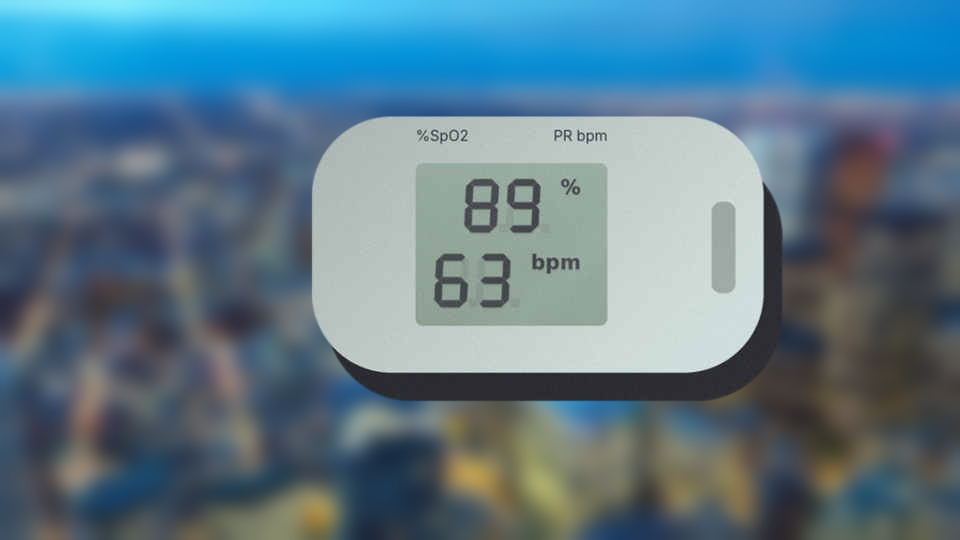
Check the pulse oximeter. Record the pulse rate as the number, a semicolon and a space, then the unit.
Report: 63; bpm
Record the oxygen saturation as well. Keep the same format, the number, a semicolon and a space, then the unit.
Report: 89; %
